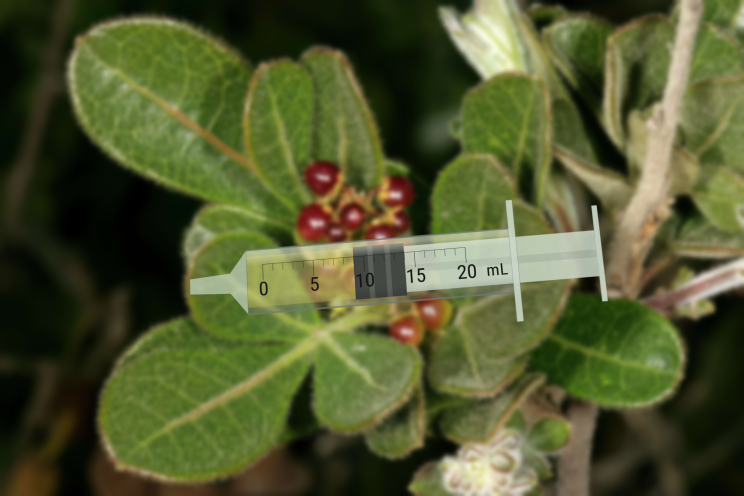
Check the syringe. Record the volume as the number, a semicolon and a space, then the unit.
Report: 9; mL
